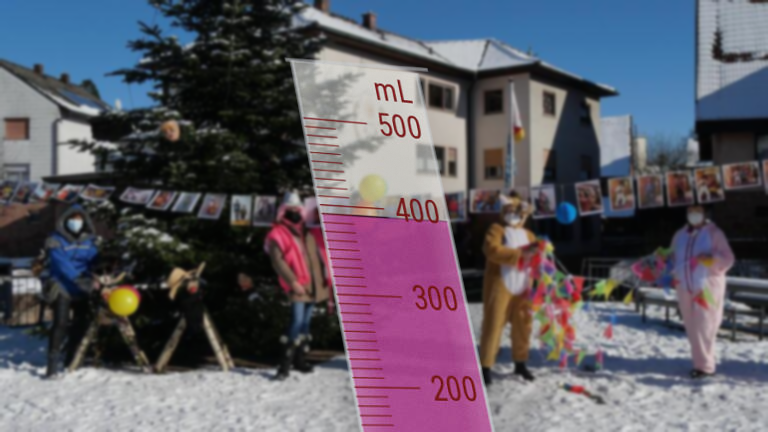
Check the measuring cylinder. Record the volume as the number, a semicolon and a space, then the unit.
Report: 390; mL
